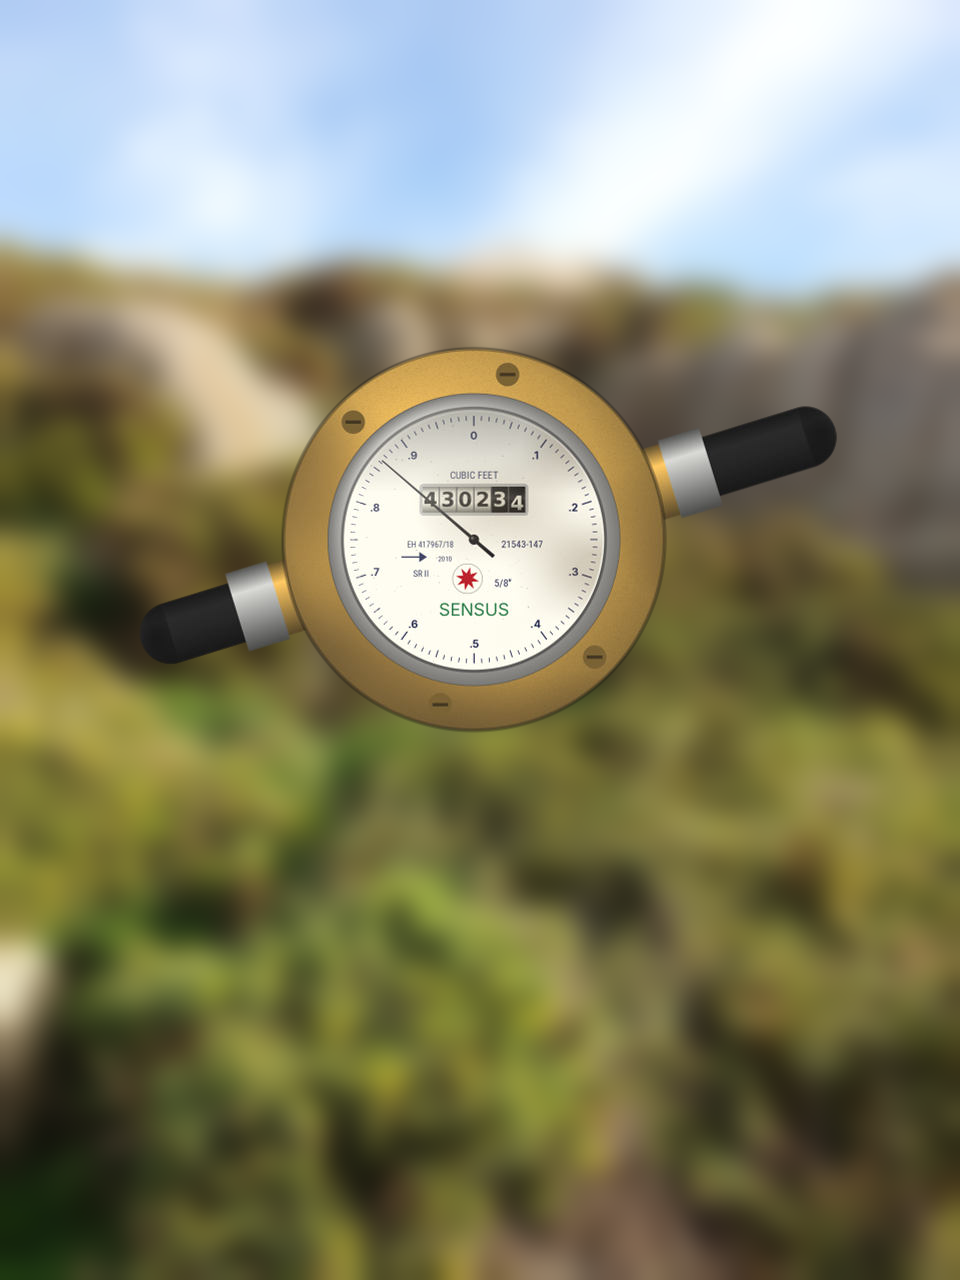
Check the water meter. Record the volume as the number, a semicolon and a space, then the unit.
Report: 430233.86; ft³
